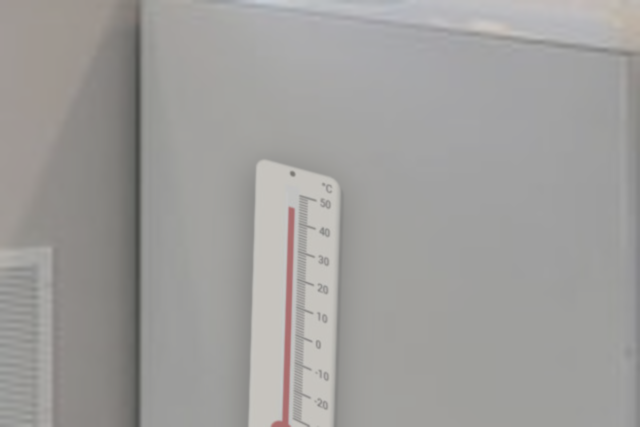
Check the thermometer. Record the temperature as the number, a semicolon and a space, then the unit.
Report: 45; °C
